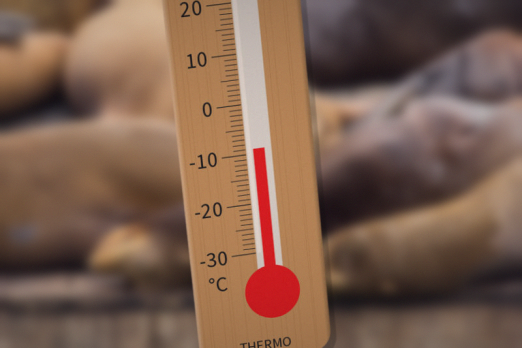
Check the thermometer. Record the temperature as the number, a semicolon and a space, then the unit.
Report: -9; °C
